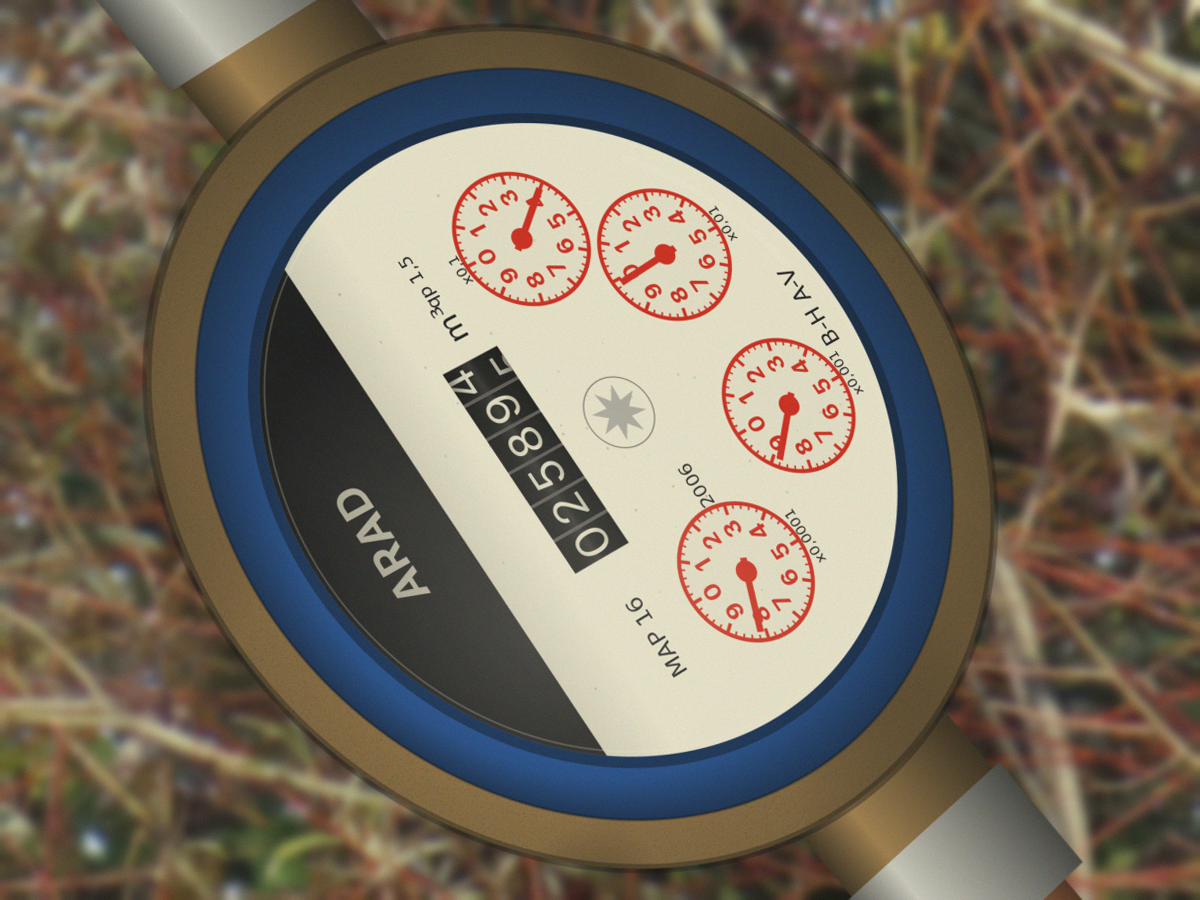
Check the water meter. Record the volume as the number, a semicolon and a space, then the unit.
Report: 25894.3988; m³
